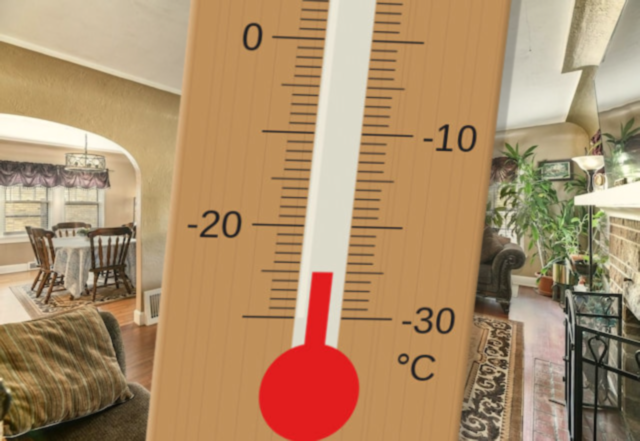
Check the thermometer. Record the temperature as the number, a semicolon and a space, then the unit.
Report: -25; °C
